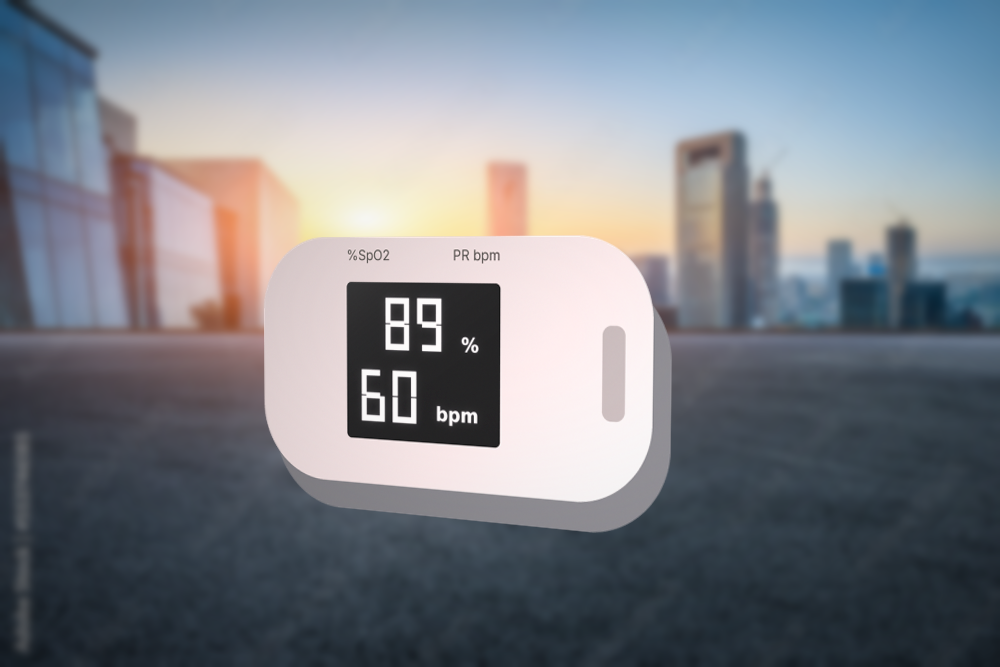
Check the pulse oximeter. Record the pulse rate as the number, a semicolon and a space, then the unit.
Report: 60; bpm
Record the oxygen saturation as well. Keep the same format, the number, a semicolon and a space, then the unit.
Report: 89; %
